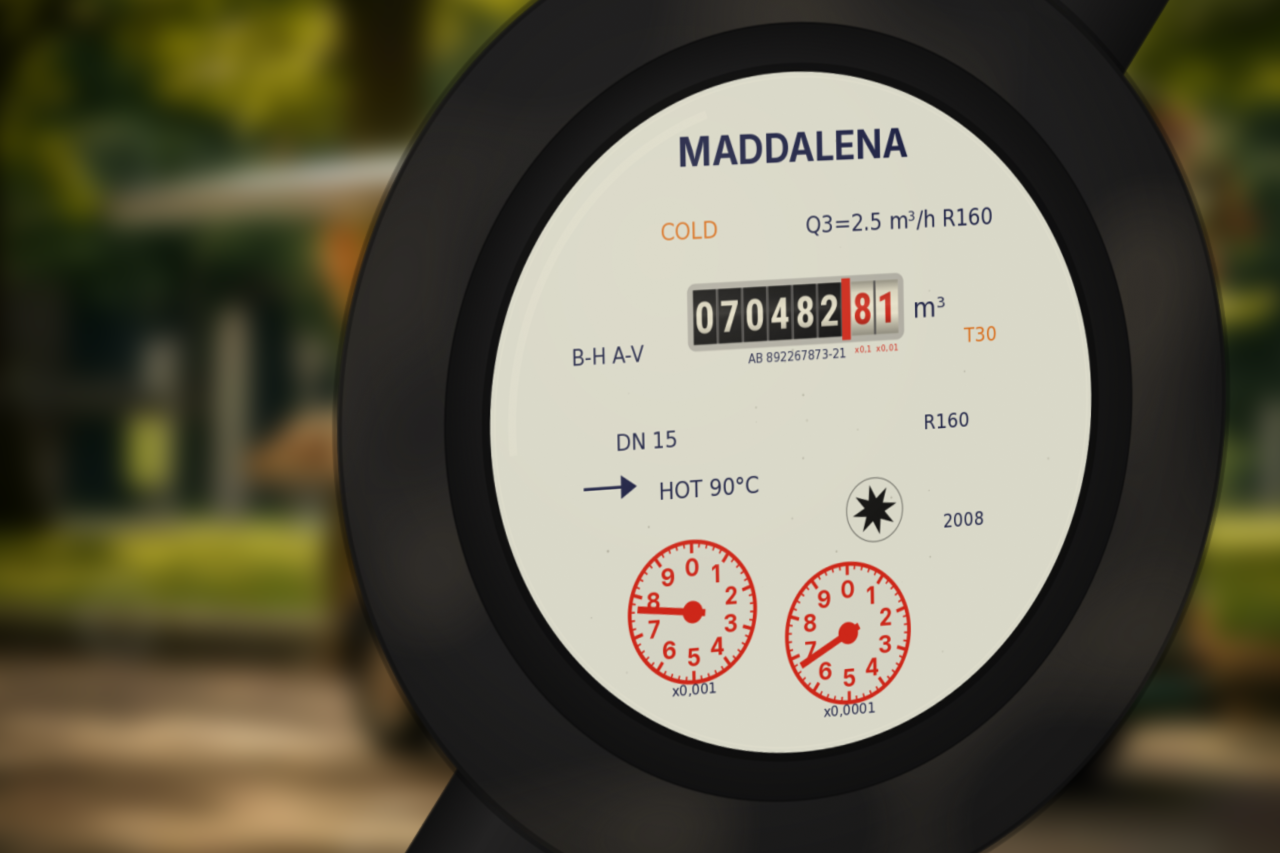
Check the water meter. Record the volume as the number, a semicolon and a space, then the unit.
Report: 70482.8176; m³
